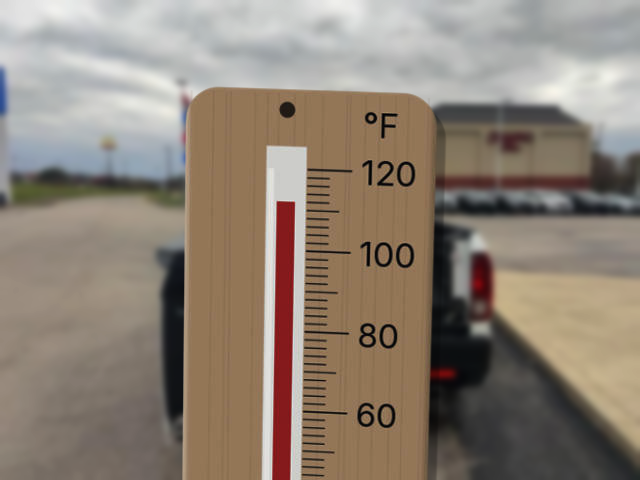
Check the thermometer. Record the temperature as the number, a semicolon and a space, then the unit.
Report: 112; °F
